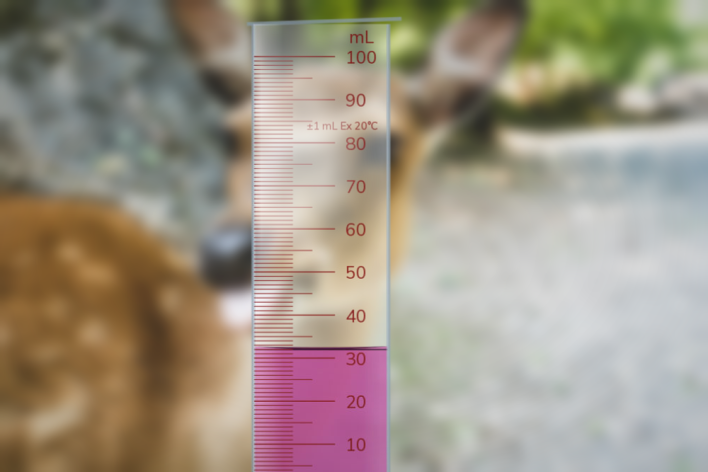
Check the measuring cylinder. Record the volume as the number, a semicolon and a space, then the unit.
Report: 32; mL
